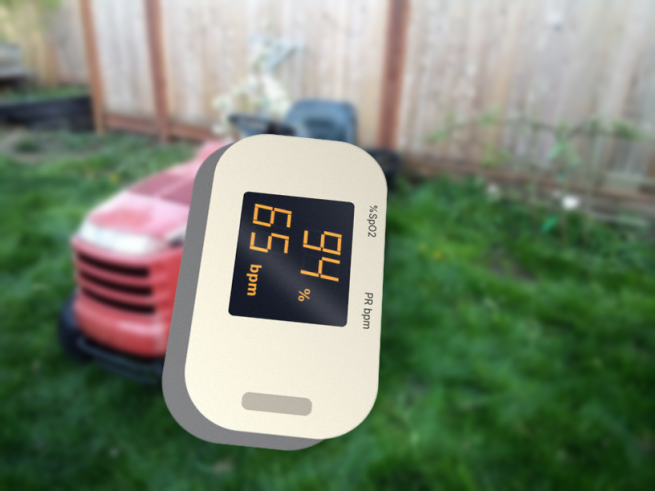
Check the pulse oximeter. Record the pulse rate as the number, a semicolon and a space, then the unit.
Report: 65; bpm
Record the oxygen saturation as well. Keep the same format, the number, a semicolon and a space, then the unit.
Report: 94; %
